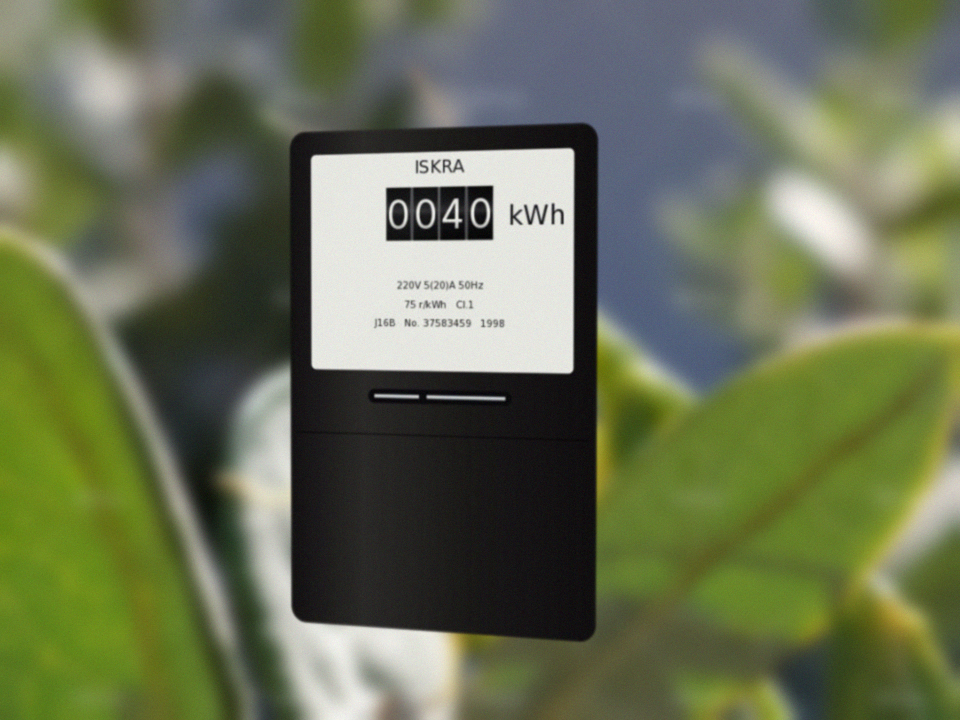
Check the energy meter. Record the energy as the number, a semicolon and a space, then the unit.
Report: 40; kWh
